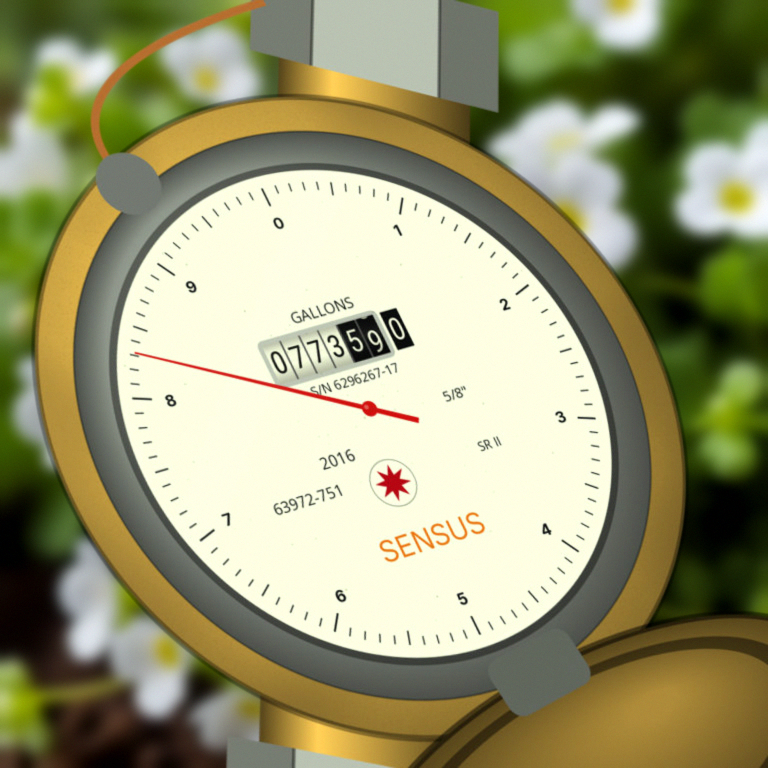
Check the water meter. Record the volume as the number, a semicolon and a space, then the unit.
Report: 773588.3; gal
